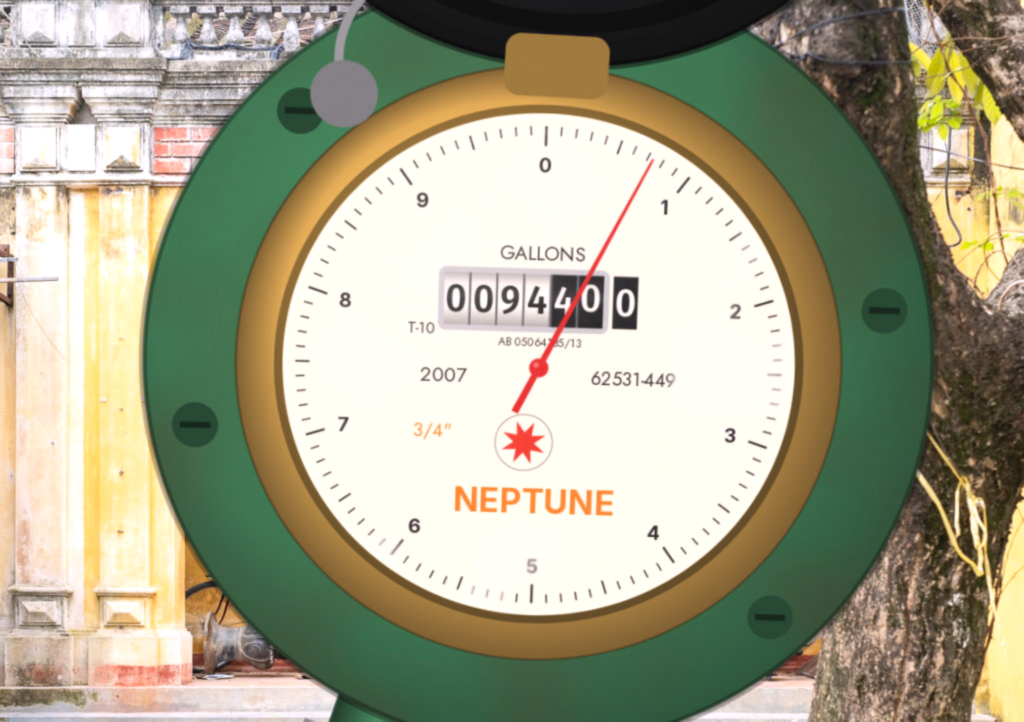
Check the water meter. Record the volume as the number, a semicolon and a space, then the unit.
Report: 94400.7; gal
